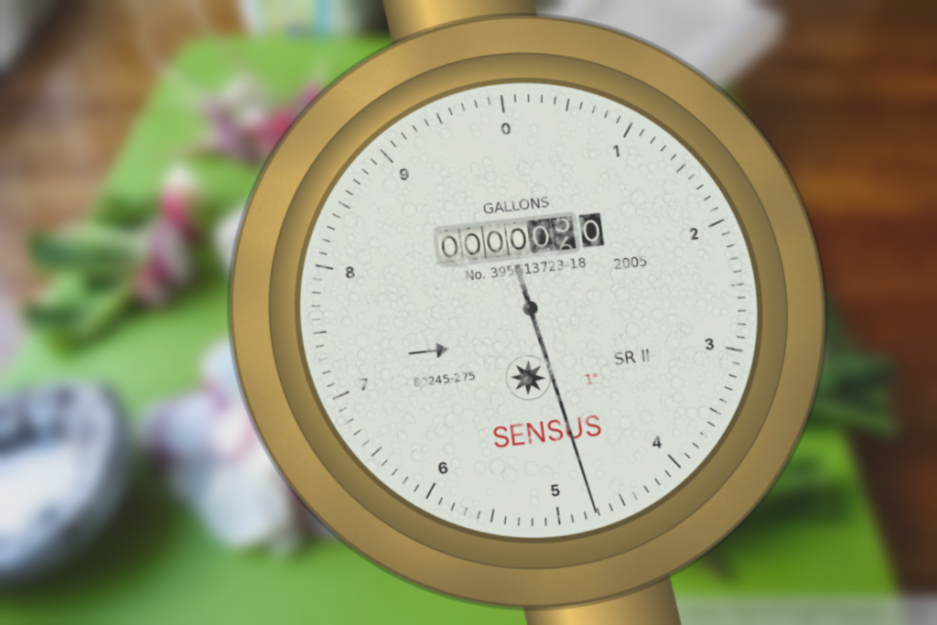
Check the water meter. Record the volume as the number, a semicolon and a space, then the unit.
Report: 54.7; gal
